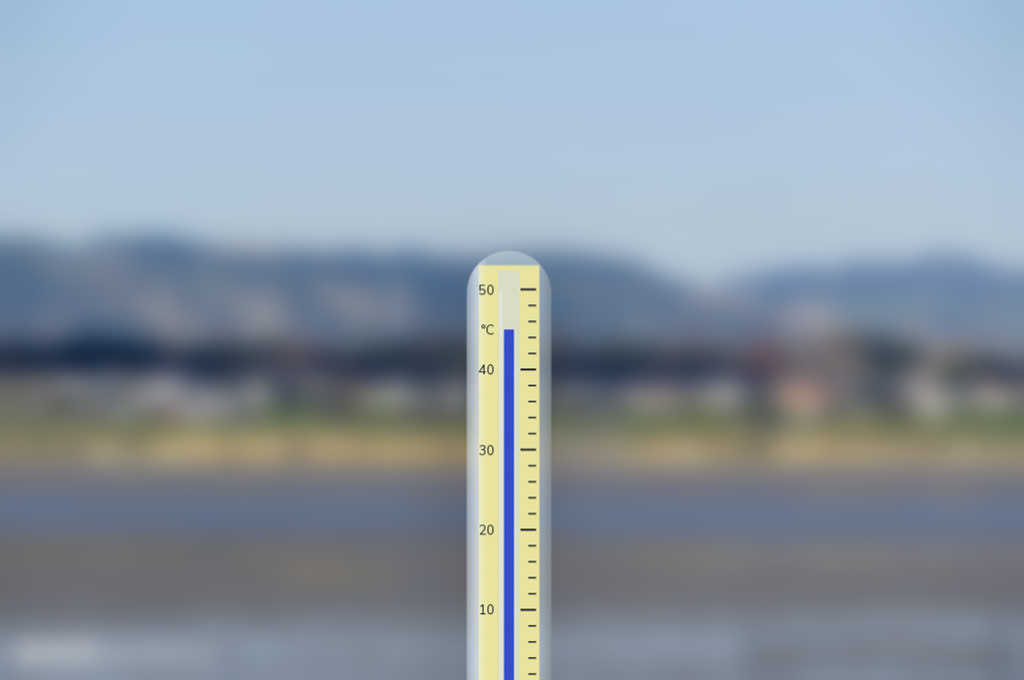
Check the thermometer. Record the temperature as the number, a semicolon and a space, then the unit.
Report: 45; °C
